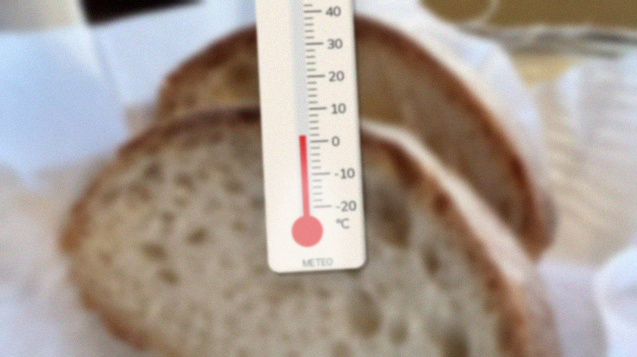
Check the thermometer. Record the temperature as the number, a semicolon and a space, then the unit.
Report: 2; °C
